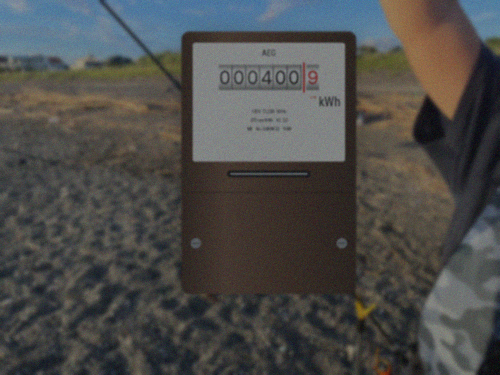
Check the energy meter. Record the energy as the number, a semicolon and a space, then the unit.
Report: 400.9; kWh
